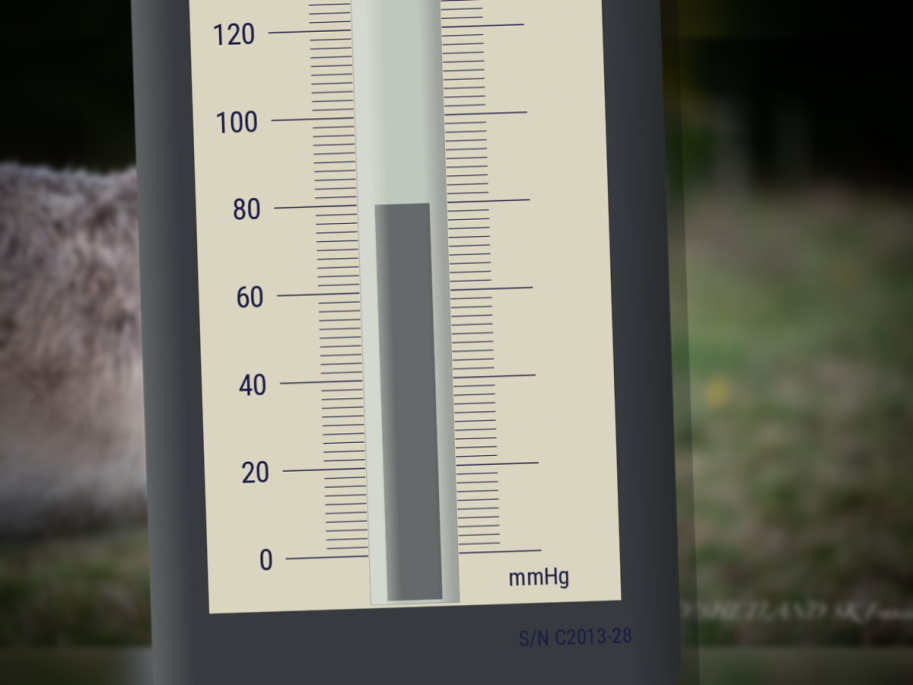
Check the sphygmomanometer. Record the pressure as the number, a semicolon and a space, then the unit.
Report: 80; mmHg
